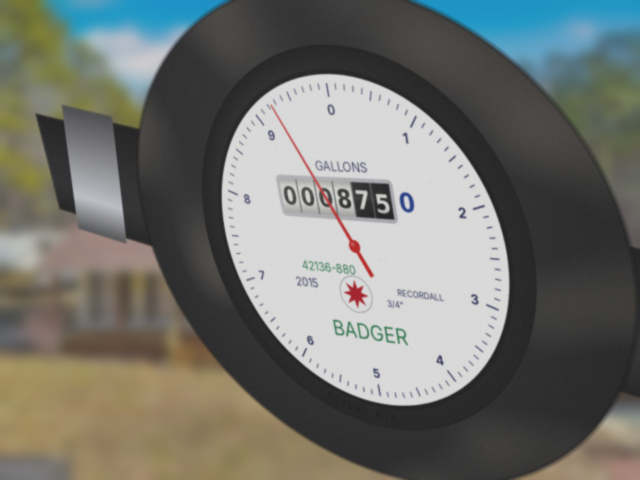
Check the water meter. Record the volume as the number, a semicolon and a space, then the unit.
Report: 8749.2; gal
